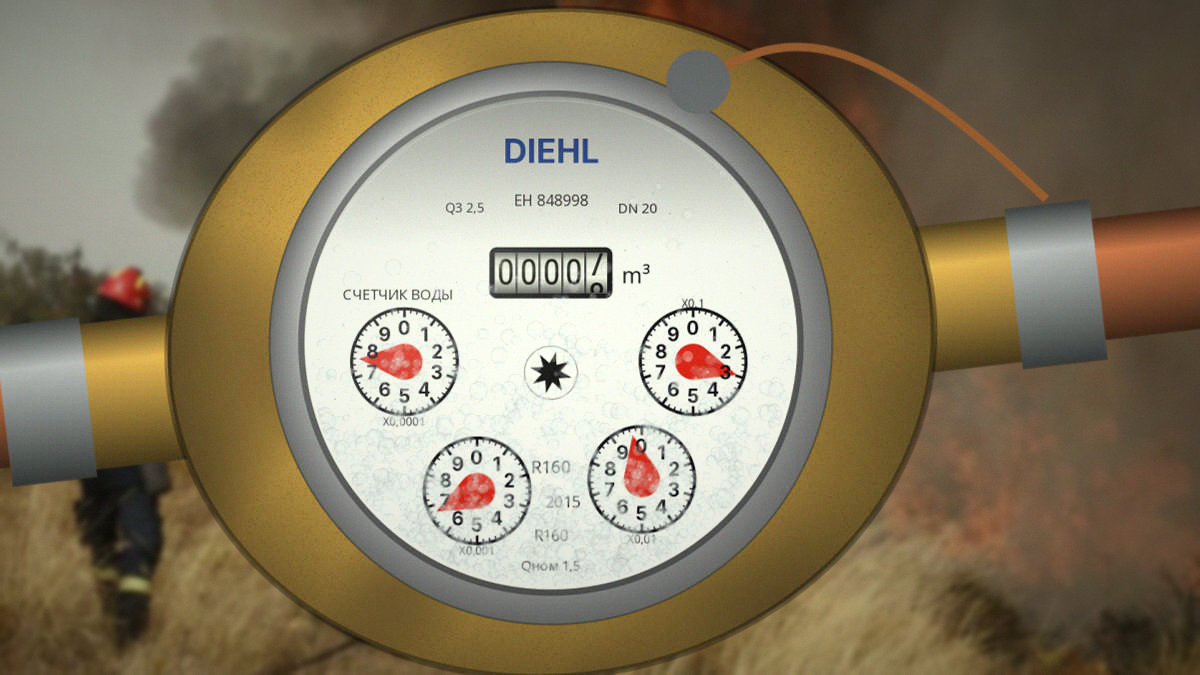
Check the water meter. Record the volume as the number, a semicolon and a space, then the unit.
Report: 7.2967; m³
